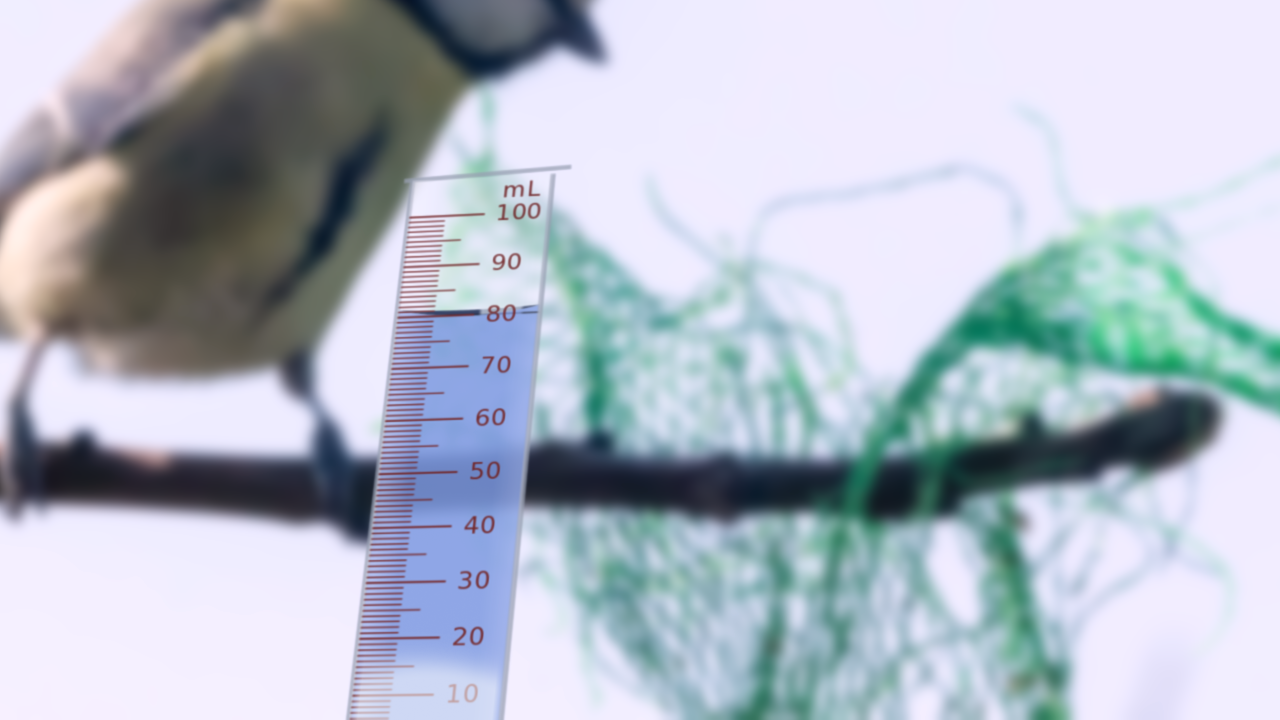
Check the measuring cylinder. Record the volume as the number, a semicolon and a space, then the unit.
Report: 80; mL
